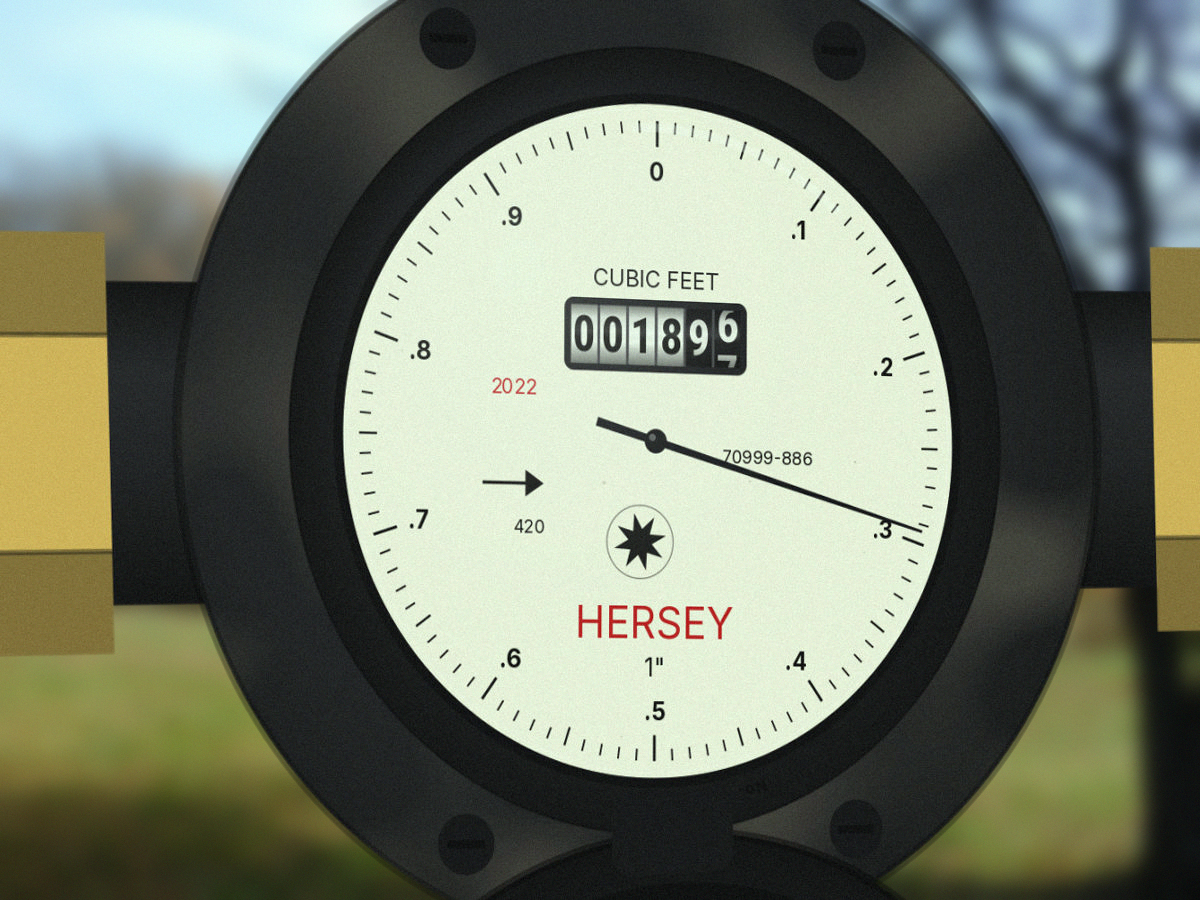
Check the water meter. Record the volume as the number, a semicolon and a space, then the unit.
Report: 1896.29; ft³
